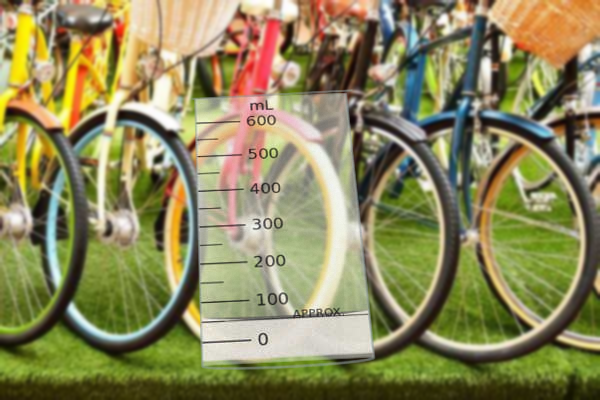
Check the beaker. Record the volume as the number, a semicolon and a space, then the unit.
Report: 50; mL
